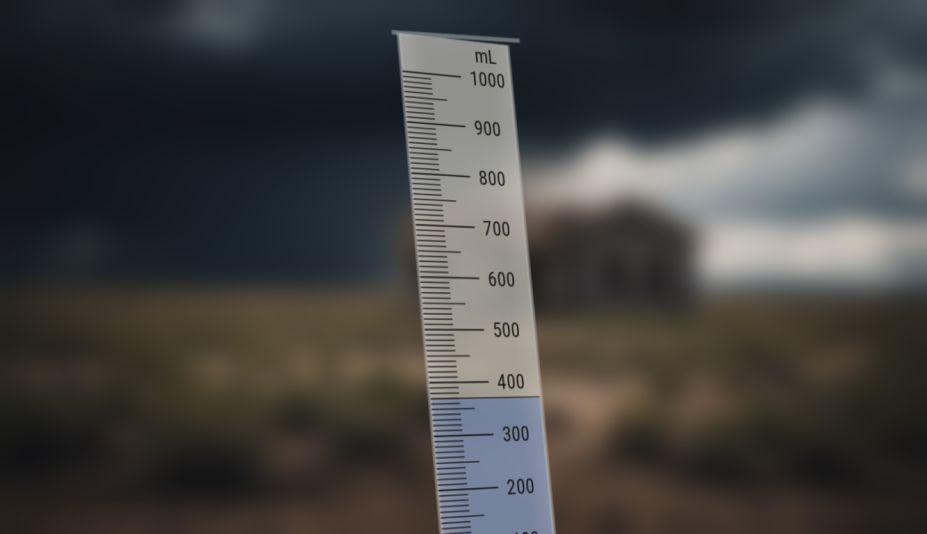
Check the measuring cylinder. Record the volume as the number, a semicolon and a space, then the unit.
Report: 370; mL
